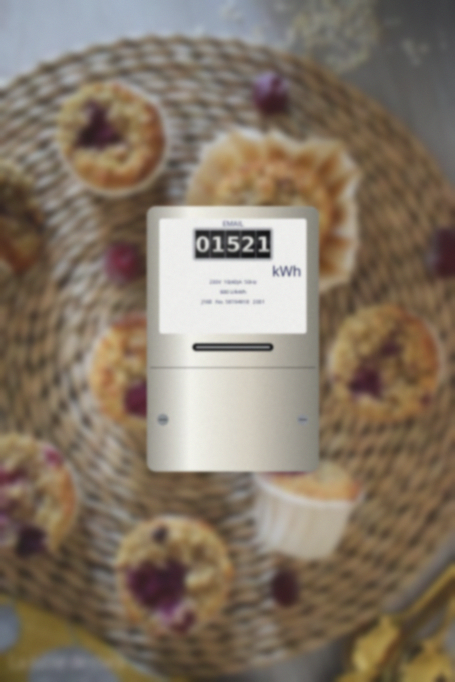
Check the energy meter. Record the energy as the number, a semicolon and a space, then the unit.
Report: 1521; kWh
